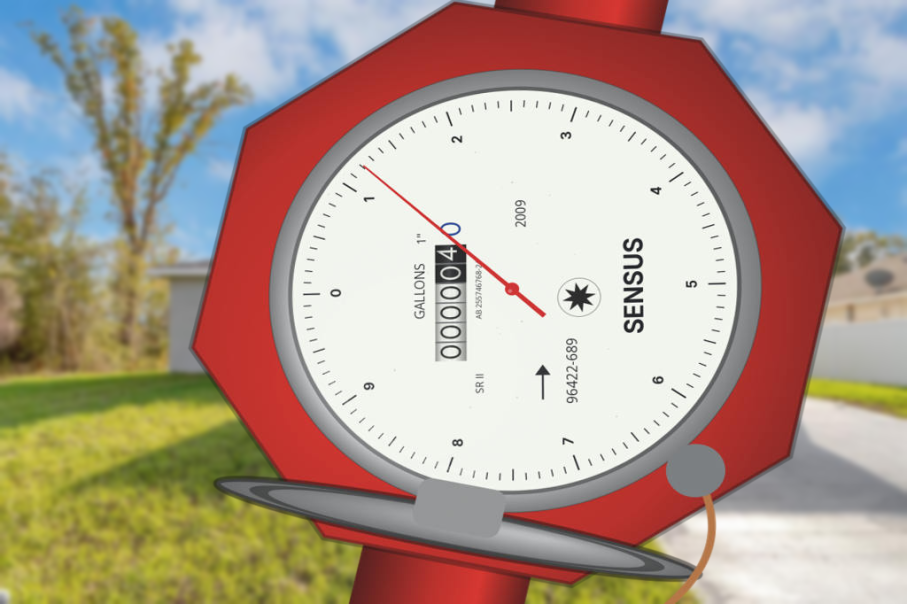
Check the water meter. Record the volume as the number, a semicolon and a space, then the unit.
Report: 41.2; gal
